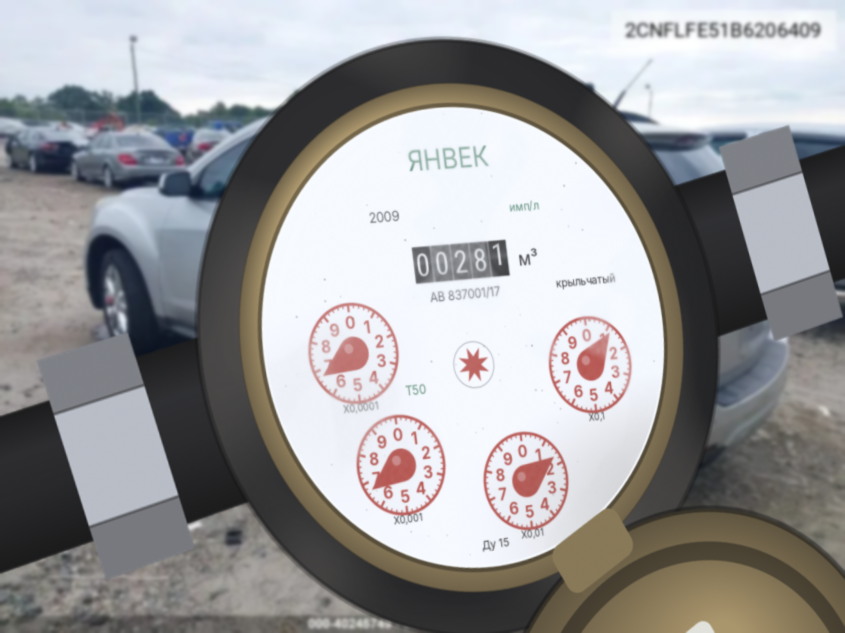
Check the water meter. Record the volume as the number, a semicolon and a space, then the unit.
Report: 281.1166; m³
